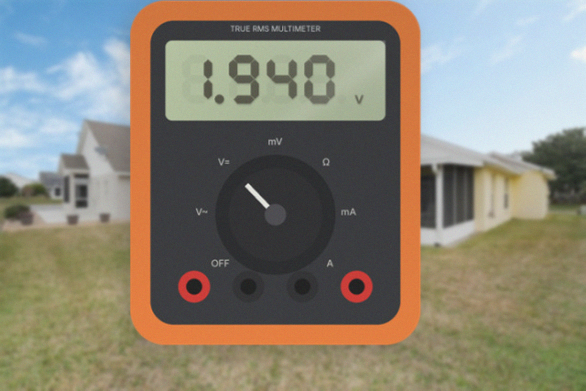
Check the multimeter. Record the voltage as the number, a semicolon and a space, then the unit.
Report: 1.940; V
